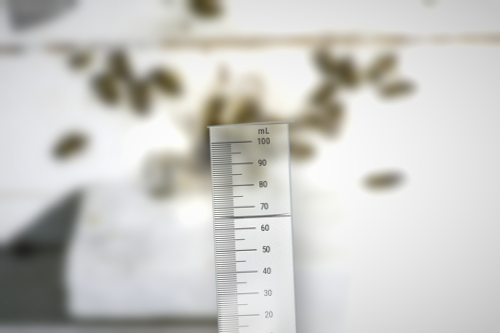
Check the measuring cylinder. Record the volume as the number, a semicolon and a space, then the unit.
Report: 65; mL
